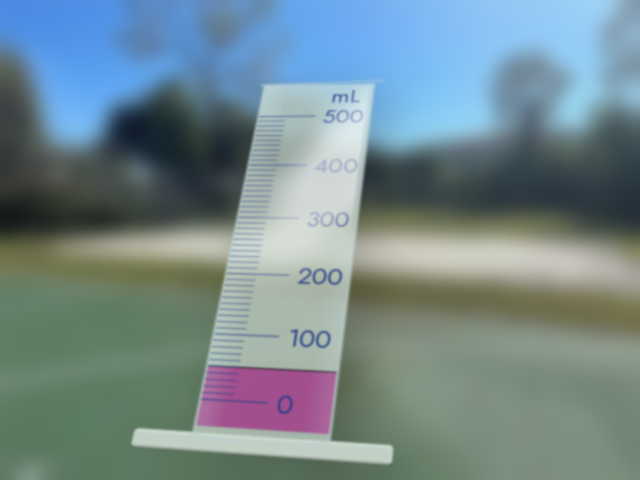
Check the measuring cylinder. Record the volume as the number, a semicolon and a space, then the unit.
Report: 50; mL
